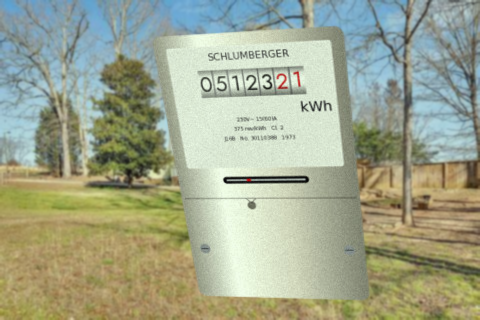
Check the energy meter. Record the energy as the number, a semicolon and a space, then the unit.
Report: 5123.21; kWh
